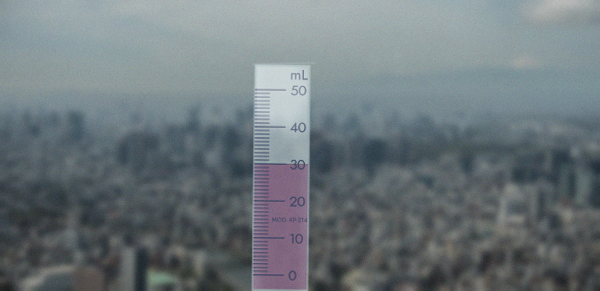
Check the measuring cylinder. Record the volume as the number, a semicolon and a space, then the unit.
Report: 30; mL
